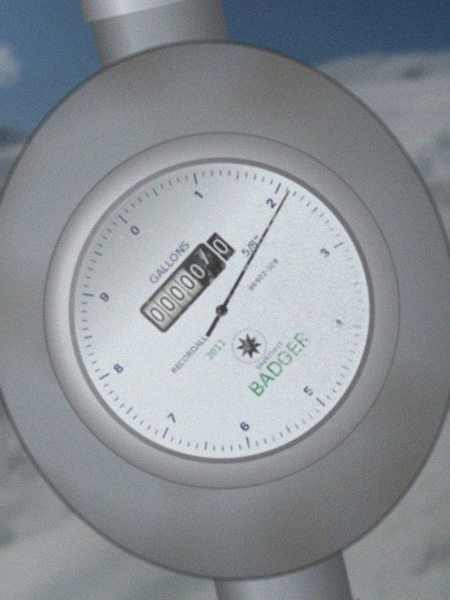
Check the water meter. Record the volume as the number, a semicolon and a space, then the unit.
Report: 72.1; gal
